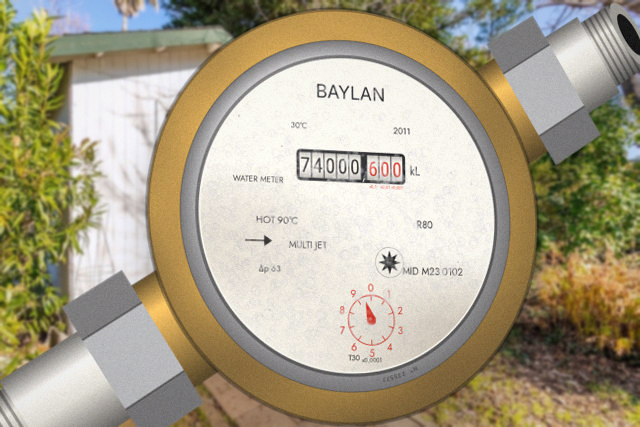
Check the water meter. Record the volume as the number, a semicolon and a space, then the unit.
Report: 74000.5999; kL
